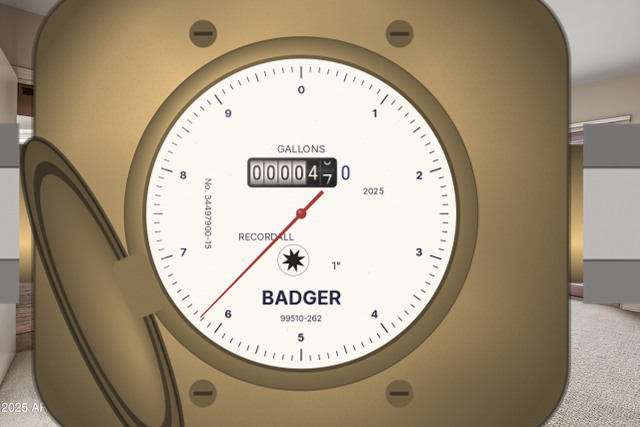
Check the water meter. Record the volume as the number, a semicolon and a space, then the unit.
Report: 466.2; gal
